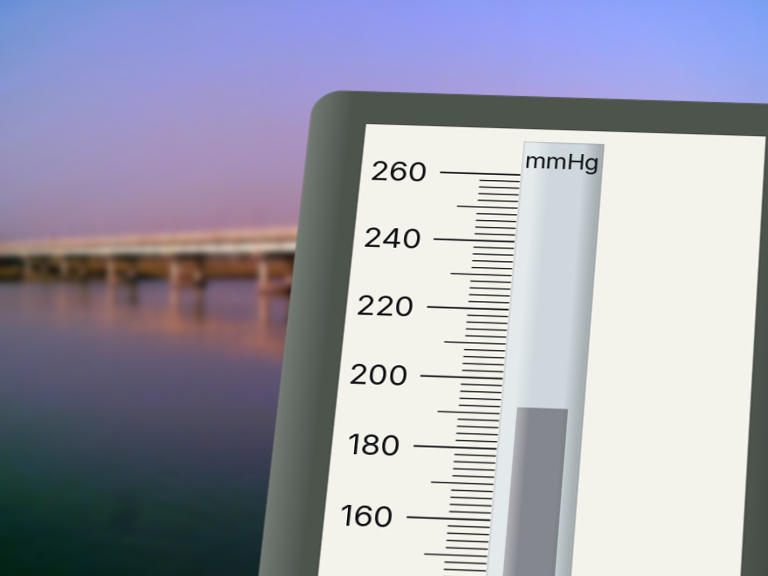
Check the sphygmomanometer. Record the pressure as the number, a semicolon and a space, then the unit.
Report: 192; mmHg
